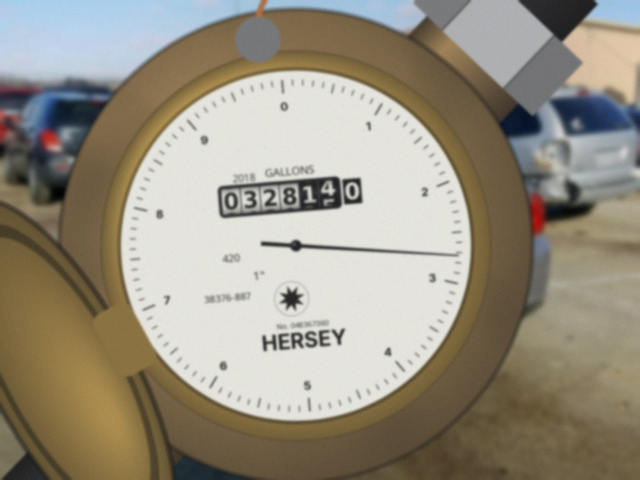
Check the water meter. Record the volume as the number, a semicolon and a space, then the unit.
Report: 328142.7; gal
